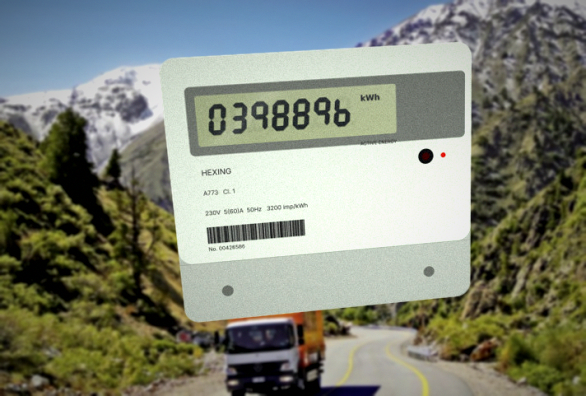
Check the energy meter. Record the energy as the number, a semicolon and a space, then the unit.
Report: 398896; kWh
